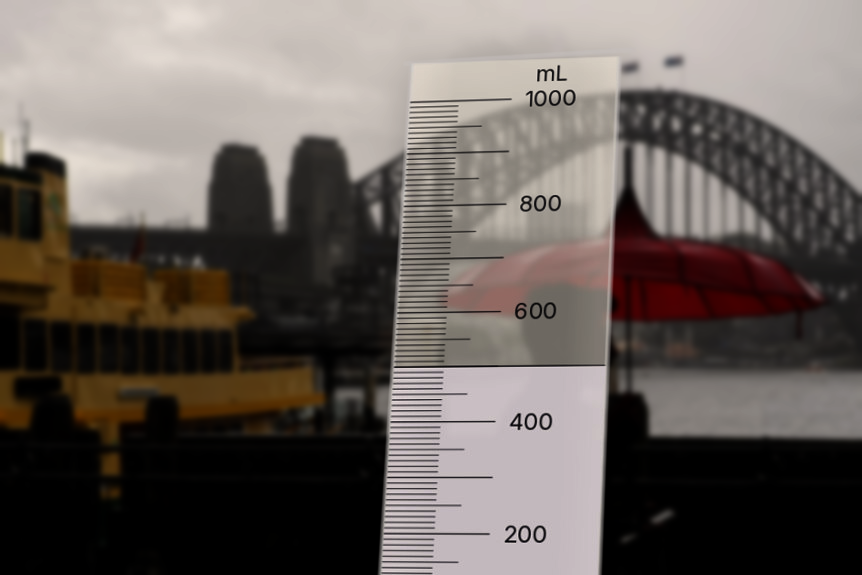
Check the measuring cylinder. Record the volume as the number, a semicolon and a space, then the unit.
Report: 500; mL
